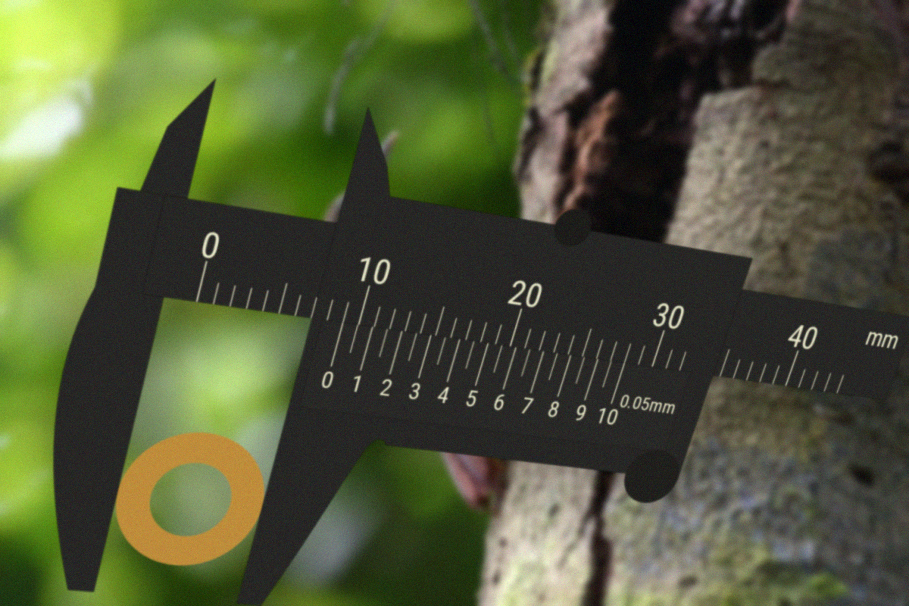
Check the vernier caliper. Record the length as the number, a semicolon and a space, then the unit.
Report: 9.0; mm
